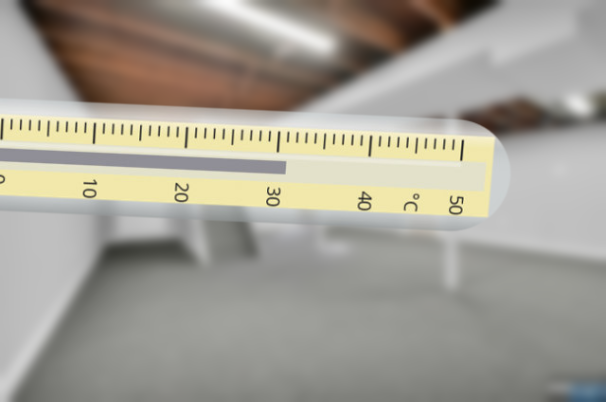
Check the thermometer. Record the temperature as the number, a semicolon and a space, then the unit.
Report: 31; °C
